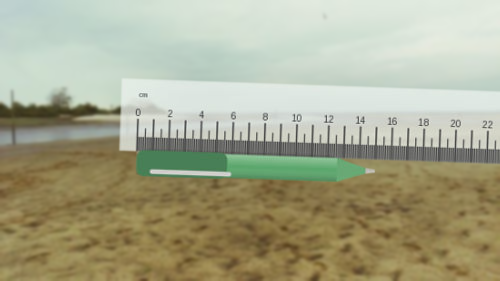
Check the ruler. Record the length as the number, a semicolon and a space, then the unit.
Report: 15; cm
